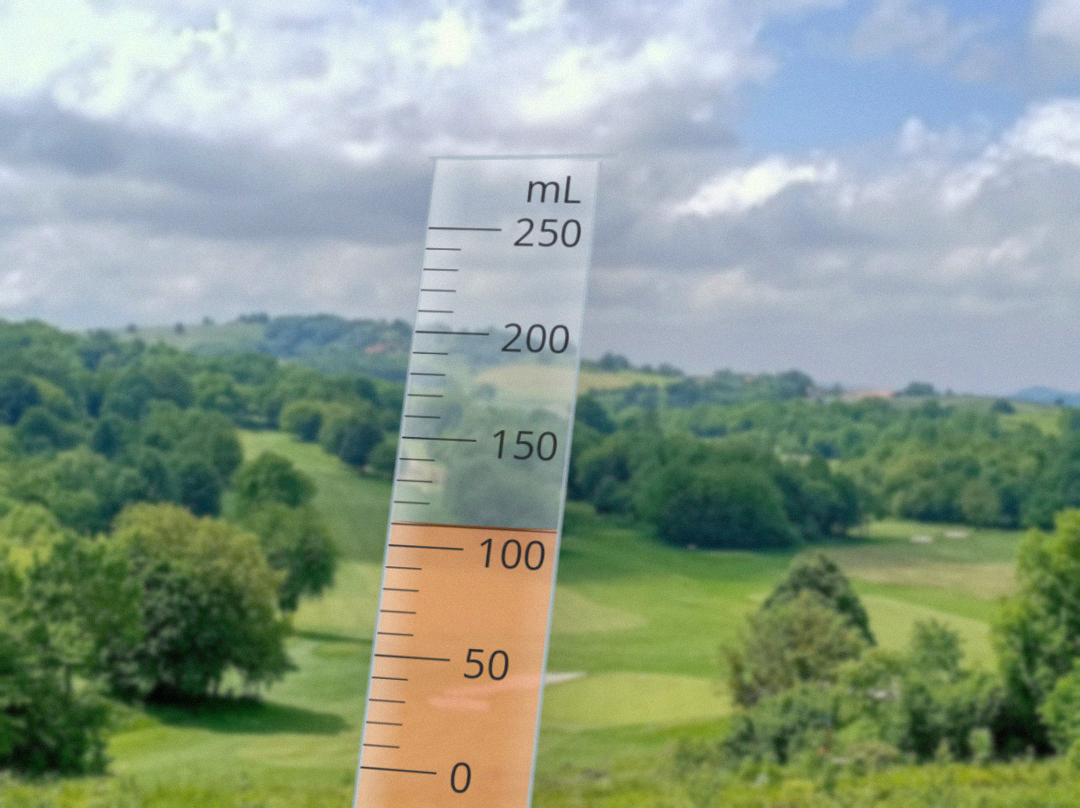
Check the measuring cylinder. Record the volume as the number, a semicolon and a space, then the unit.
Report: 110; mL
